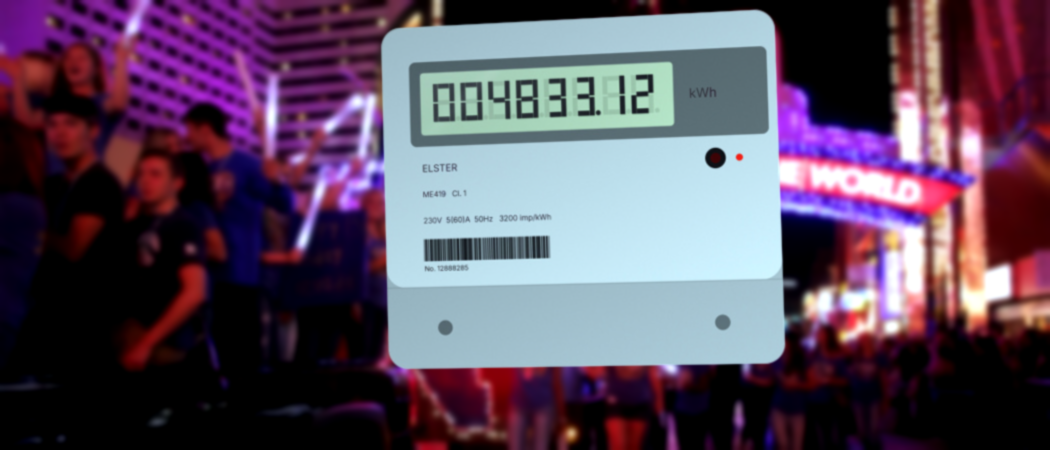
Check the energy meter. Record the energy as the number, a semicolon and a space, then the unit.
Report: 4833.12; kWh
